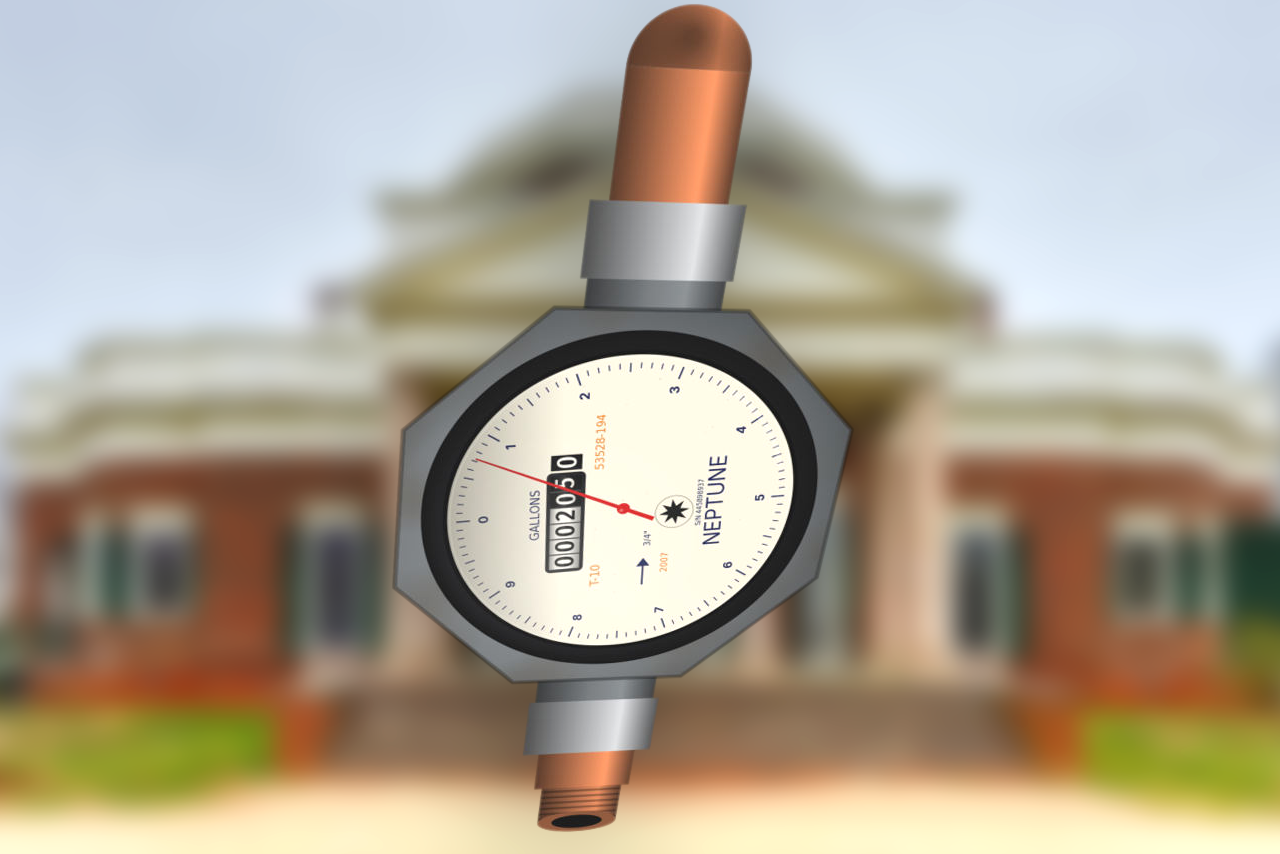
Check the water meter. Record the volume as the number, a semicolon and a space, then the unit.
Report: 2050.7; gal
